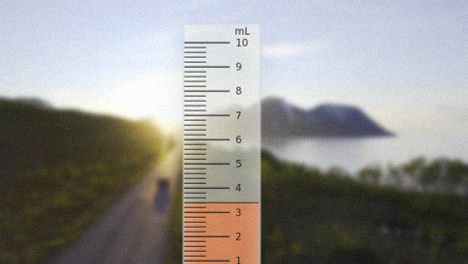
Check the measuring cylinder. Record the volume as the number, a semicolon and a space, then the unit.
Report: 3.4; mL
